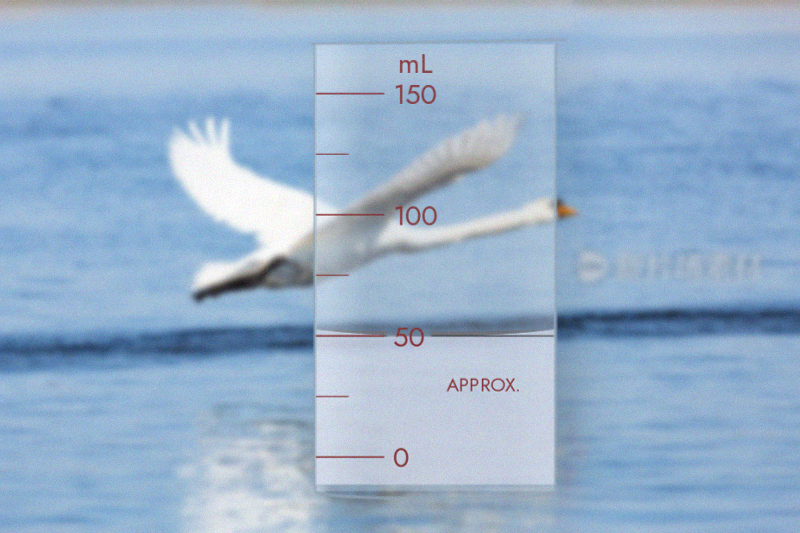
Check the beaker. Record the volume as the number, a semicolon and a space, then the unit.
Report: 50; mL
